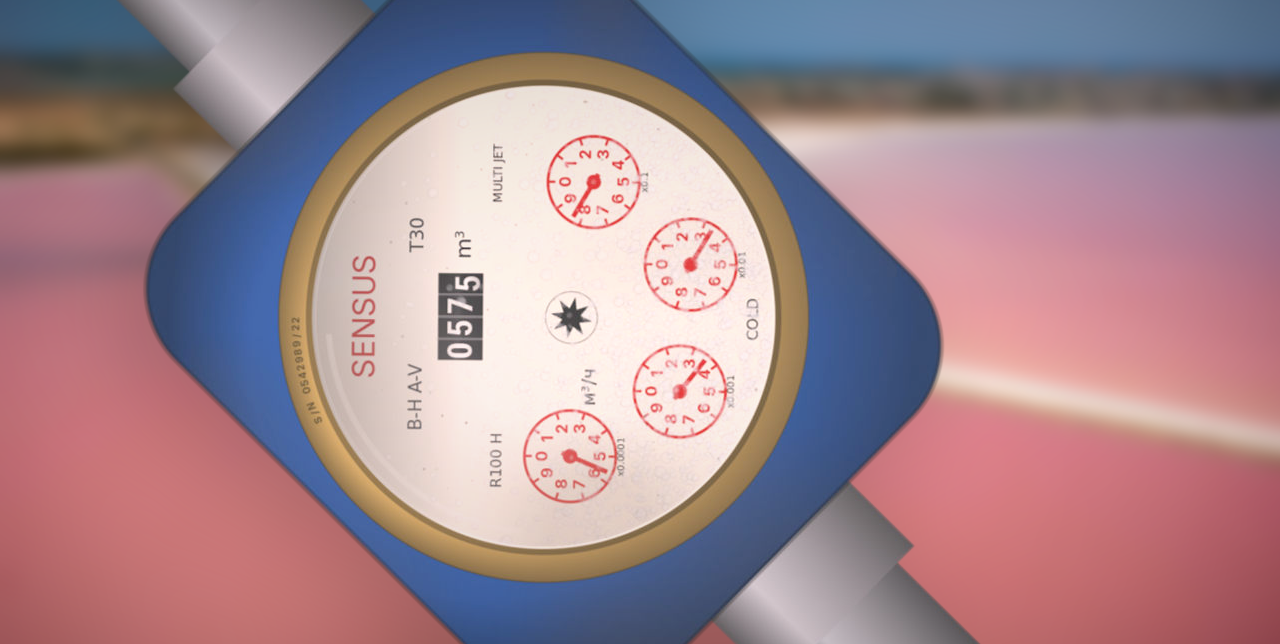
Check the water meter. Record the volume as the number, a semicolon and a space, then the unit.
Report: 574.8335; m³
